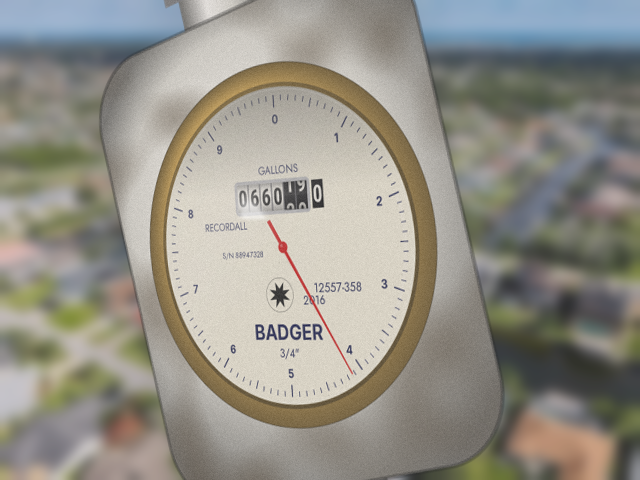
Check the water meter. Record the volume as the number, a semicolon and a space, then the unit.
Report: 660194.1; gal
